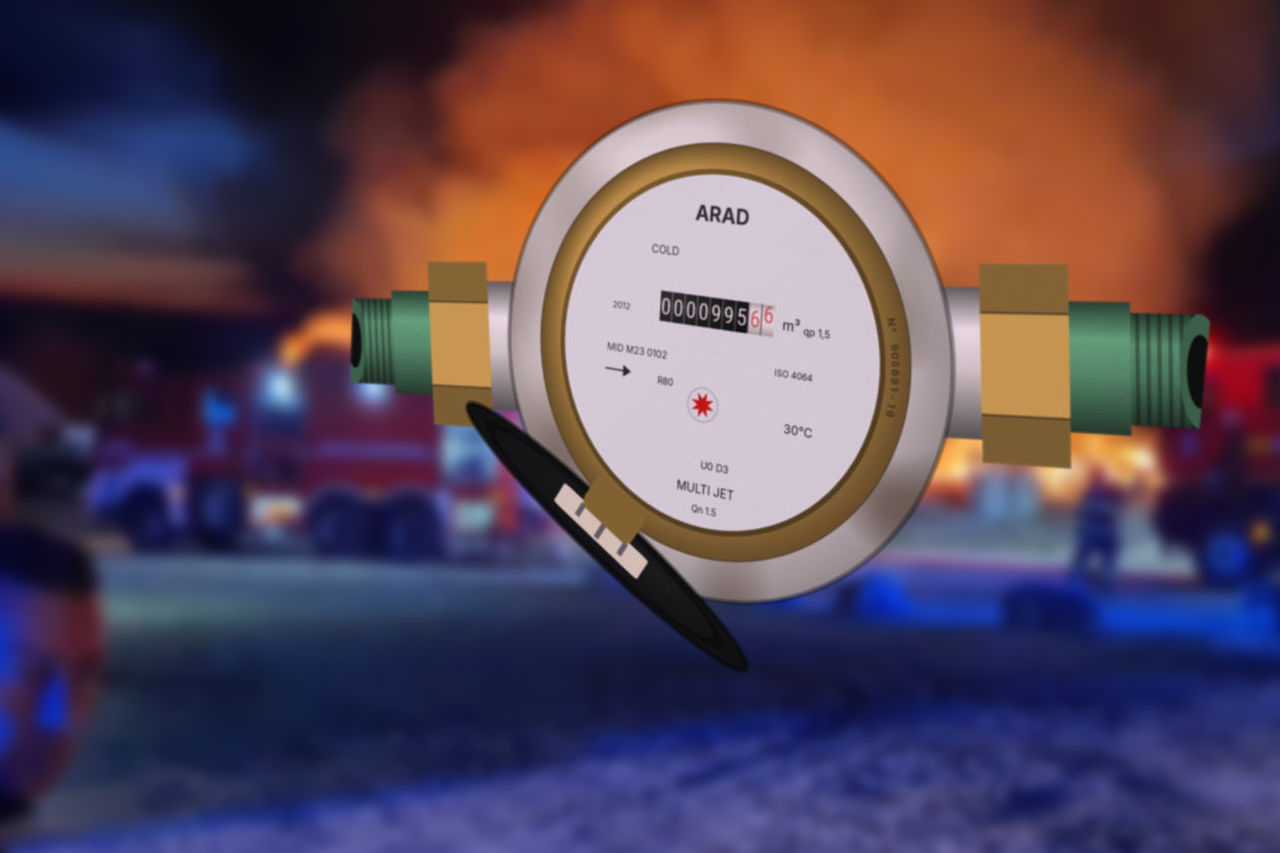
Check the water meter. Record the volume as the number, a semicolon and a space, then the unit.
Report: 995.66; m³
